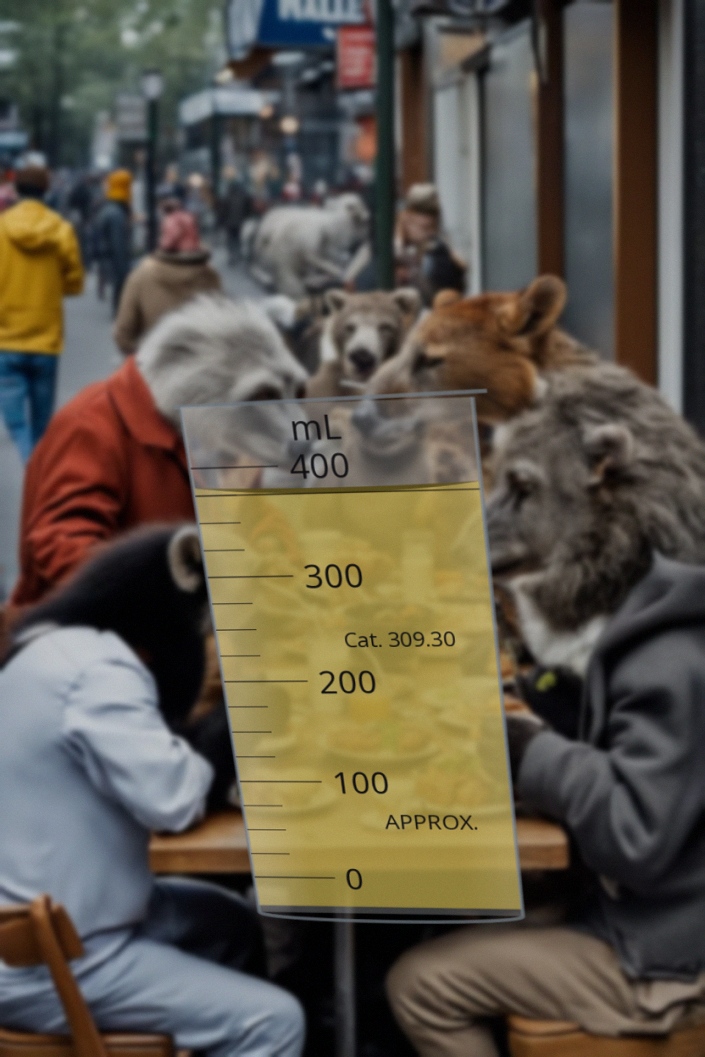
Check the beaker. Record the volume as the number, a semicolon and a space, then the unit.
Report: 375; mL
